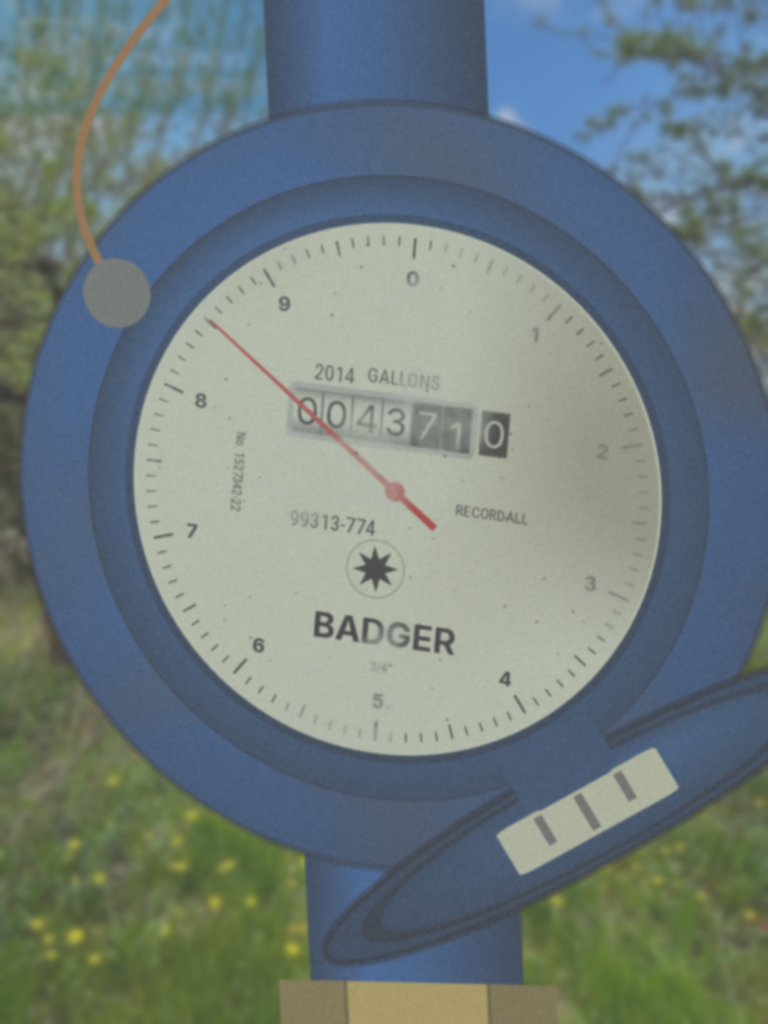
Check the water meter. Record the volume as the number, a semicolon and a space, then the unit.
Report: 43708.5; gal
